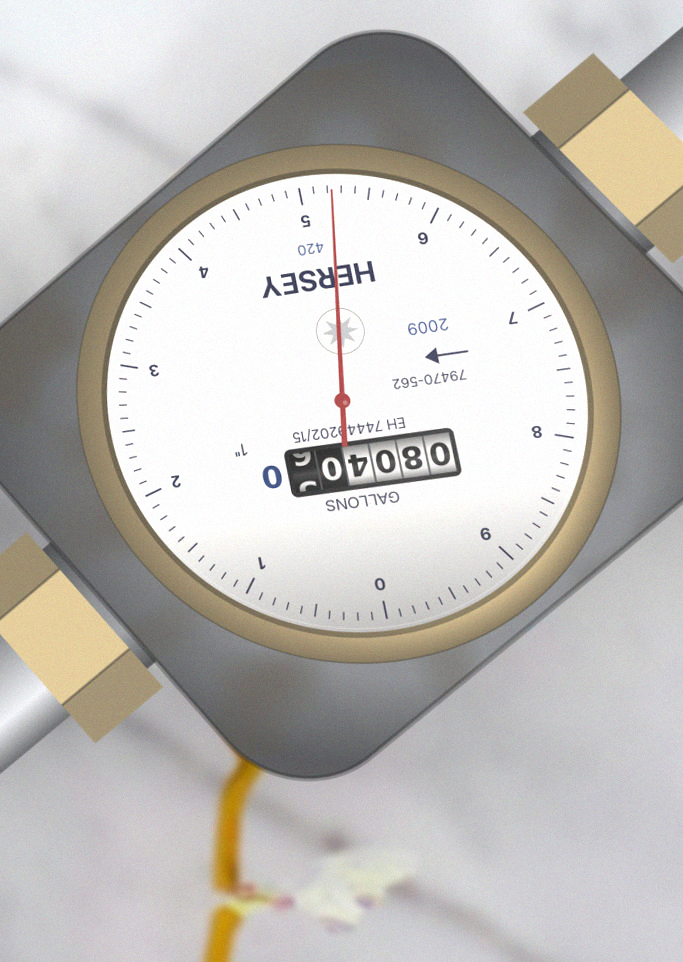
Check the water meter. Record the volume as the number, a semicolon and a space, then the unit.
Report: 804055.2; gal
